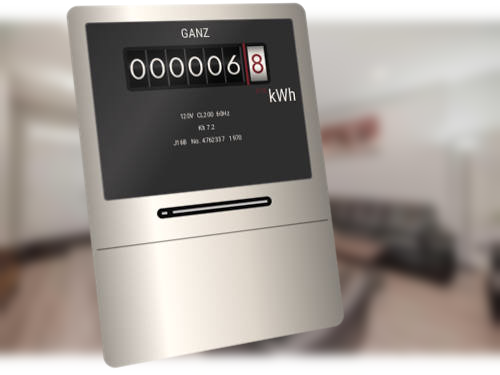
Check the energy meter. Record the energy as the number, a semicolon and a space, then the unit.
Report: 6.8; kWh
